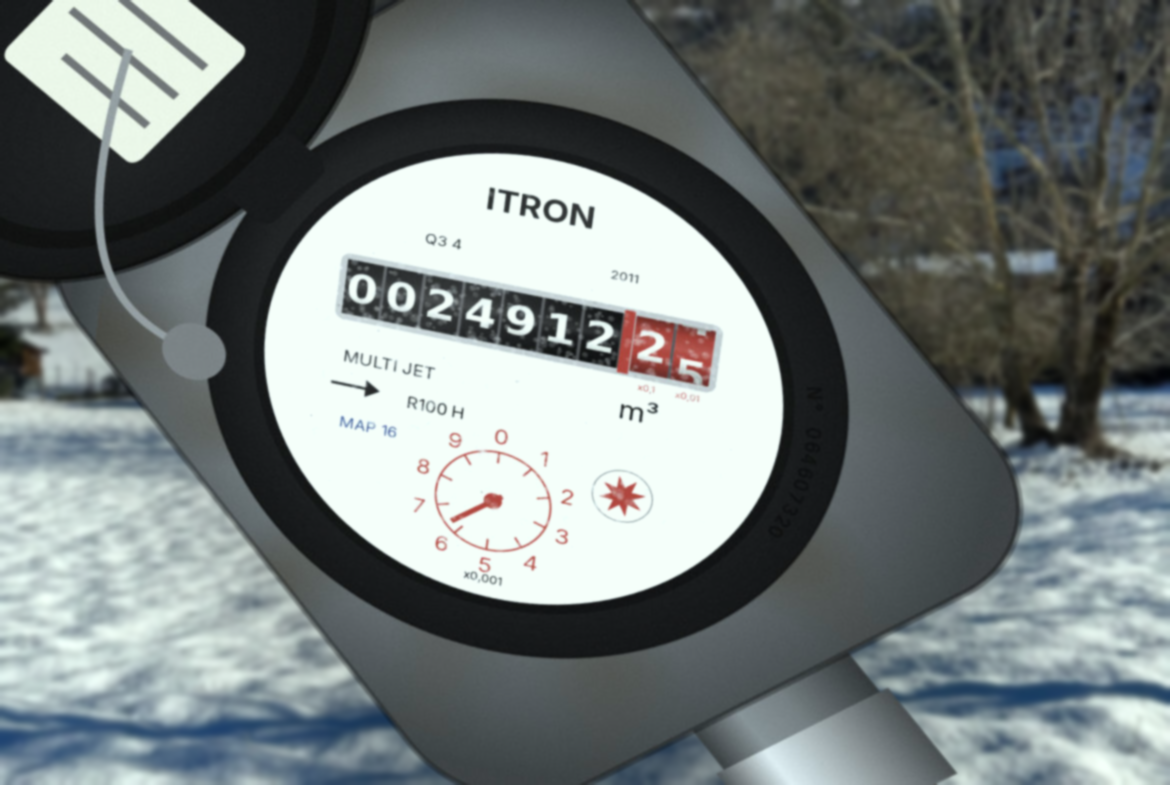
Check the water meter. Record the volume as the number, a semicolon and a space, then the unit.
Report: 24912.246; m³
